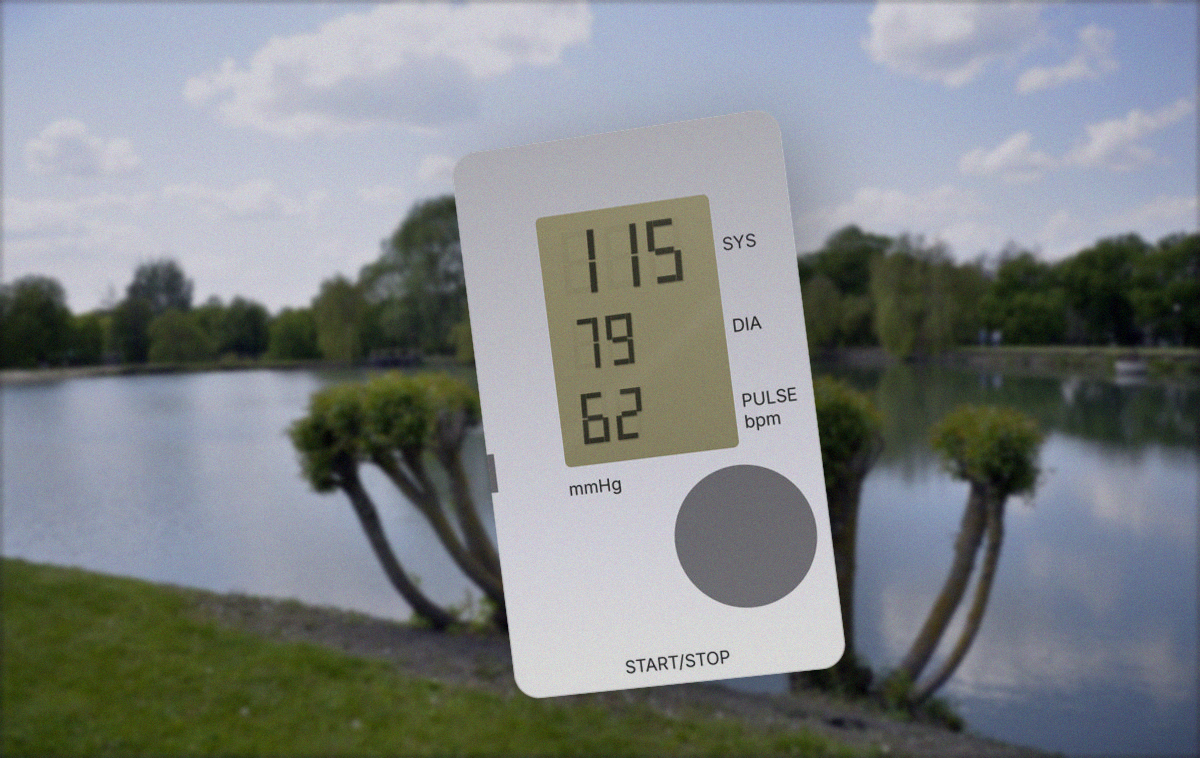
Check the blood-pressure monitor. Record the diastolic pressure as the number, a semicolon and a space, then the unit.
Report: 79; mmHg
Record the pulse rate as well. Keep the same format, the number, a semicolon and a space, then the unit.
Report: 62; bpm
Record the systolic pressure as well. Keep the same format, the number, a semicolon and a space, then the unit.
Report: 115; mmHg
